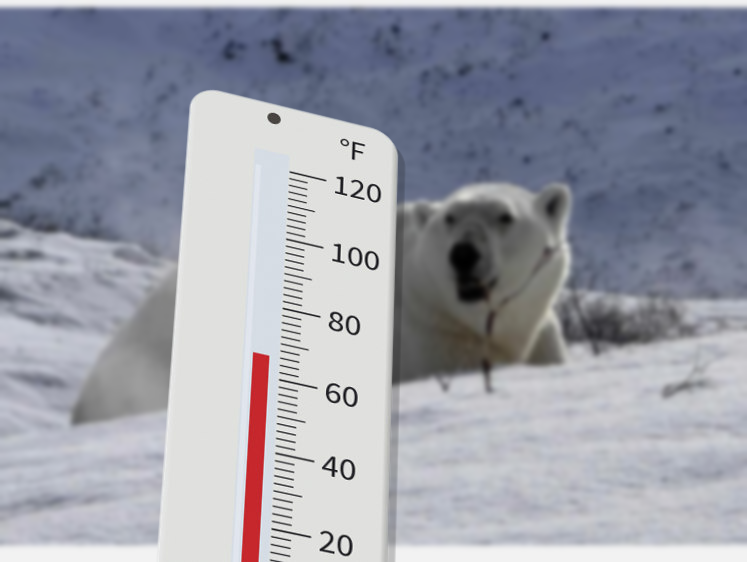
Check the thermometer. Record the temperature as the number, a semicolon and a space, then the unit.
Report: 66; °F
